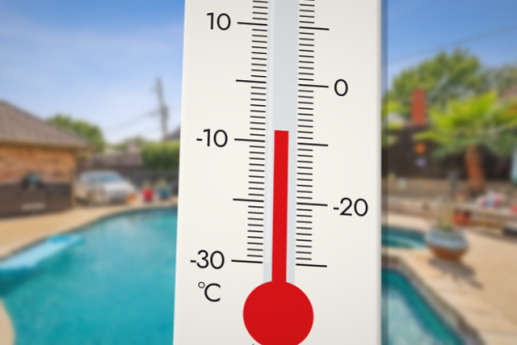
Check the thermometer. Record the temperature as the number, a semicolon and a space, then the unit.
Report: -8; °C
